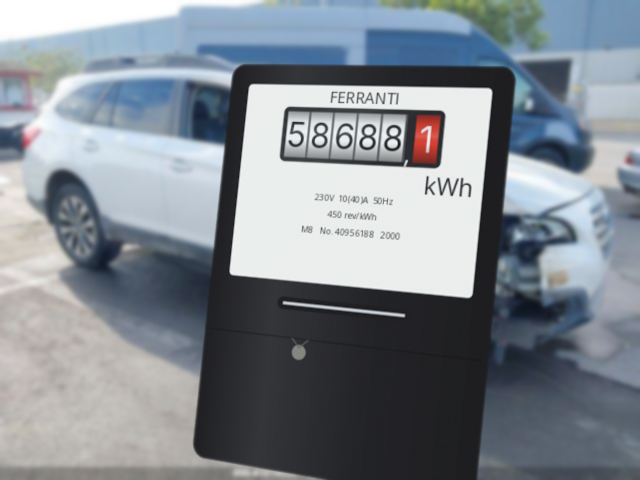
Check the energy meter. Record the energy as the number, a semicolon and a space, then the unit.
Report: 58688.1; kWh
